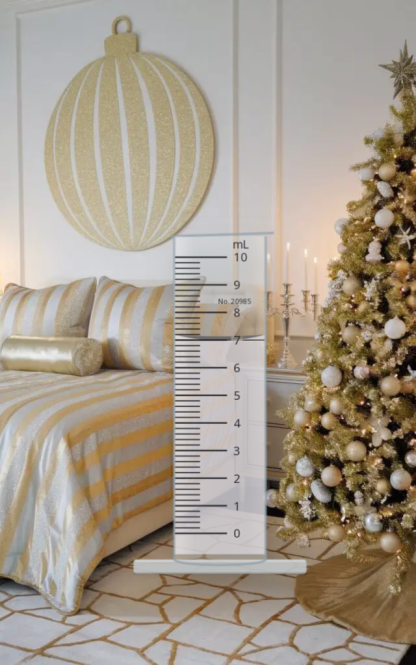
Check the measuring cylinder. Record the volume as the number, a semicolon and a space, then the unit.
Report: 7; mL
